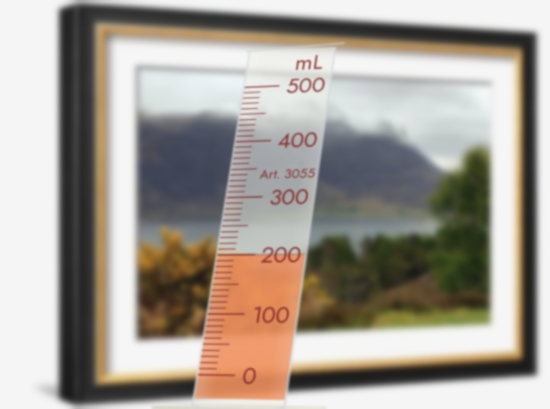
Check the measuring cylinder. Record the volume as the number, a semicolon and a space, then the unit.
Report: 200; mL
